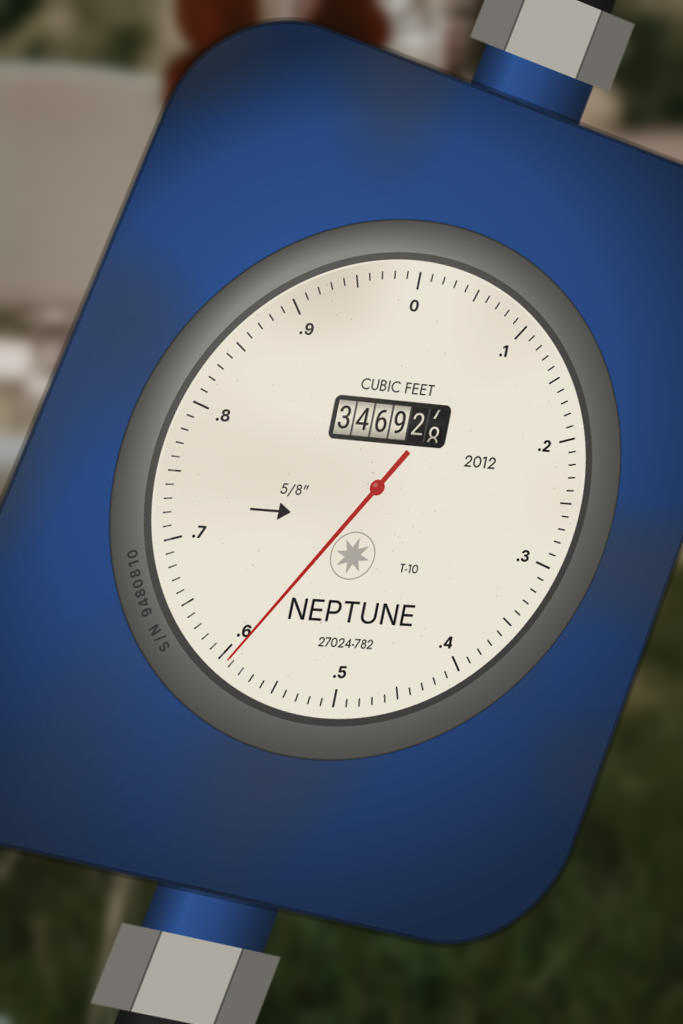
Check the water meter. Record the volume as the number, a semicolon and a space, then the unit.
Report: 346927.59; ft³
